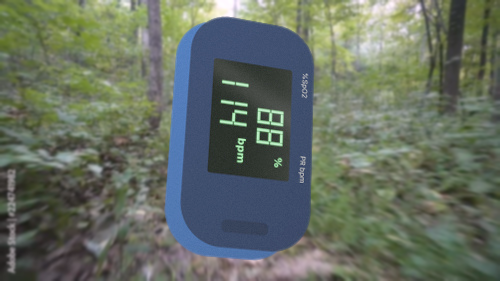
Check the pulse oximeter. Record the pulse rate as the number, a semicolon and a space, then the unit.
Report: 114; bpm
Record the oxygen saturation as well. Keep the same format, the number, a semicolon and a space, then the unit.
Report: 88; %
